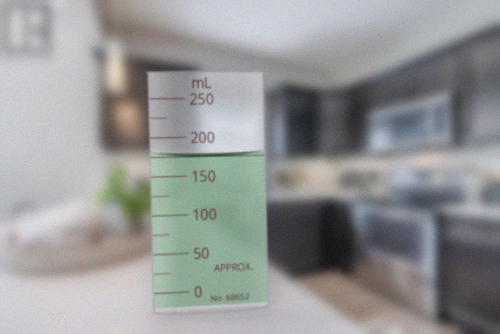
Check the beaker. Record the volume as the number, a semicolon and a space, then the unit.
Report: 175; mL
